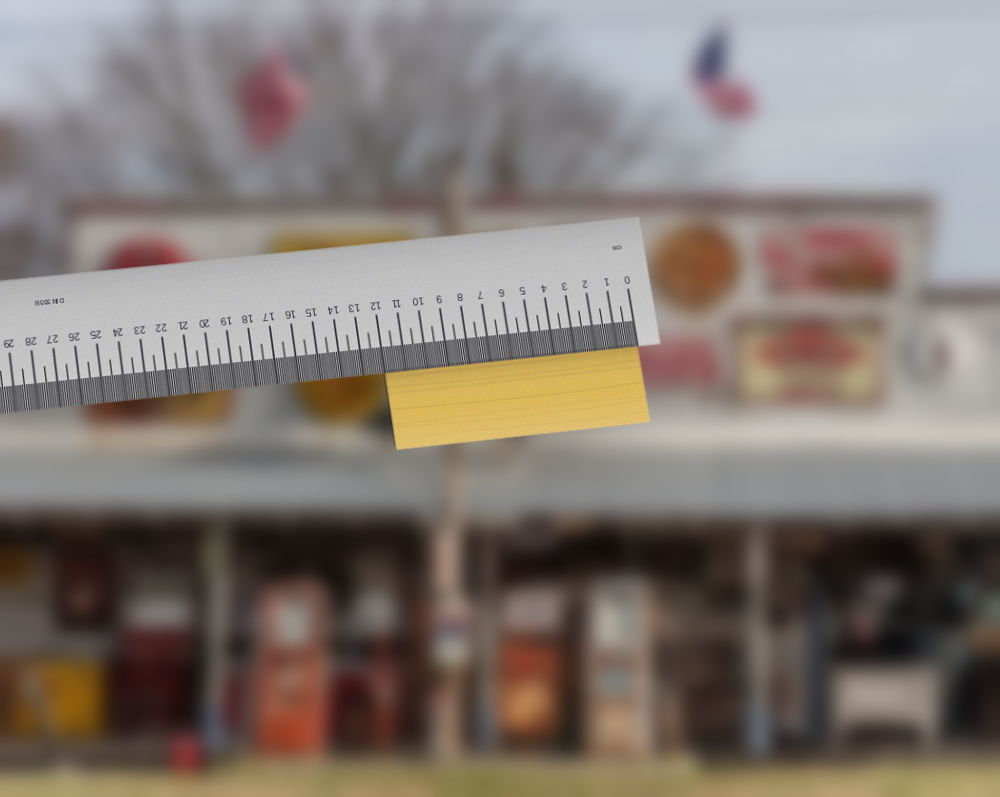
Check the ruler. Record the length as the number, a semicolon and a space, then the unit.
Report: 12; cm
